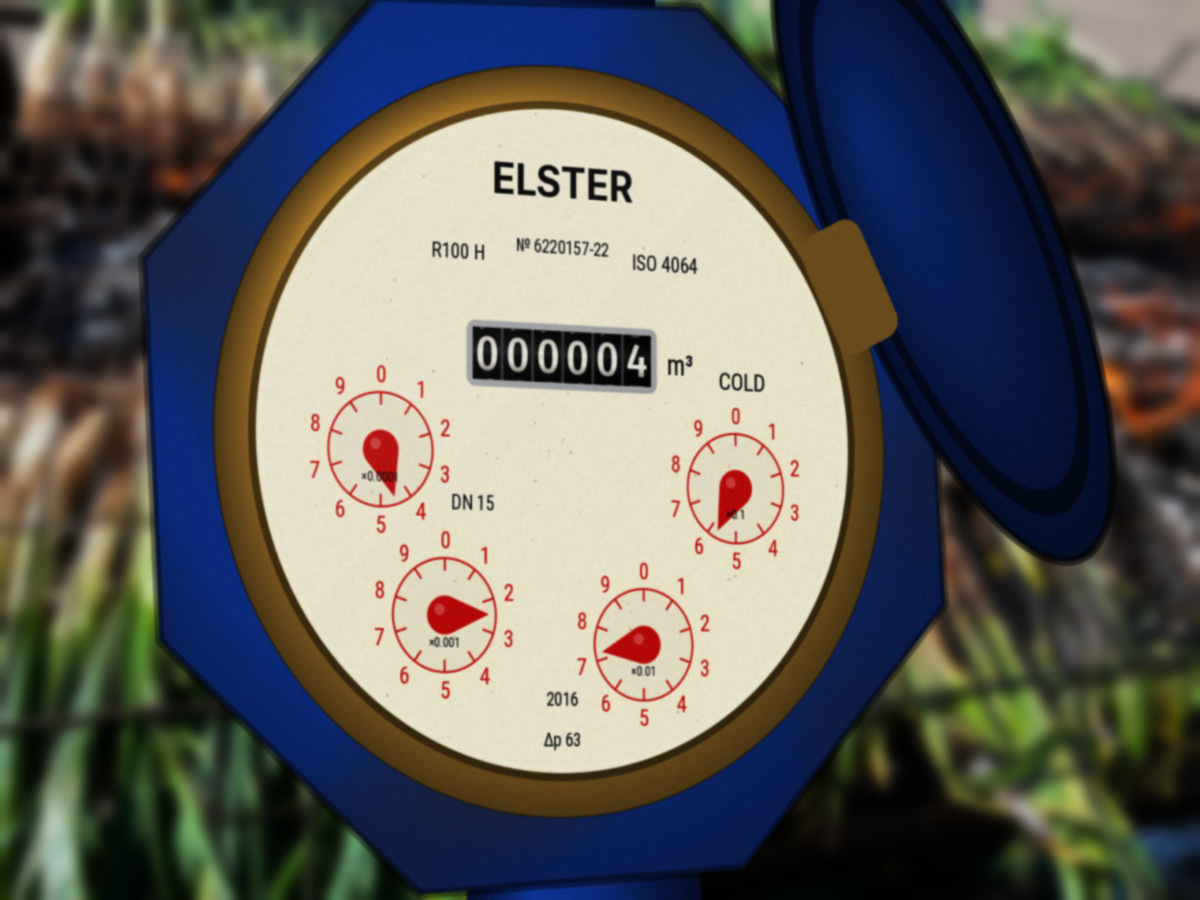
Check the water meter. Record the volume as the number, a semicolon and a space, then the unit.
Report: 4.5724; m³
